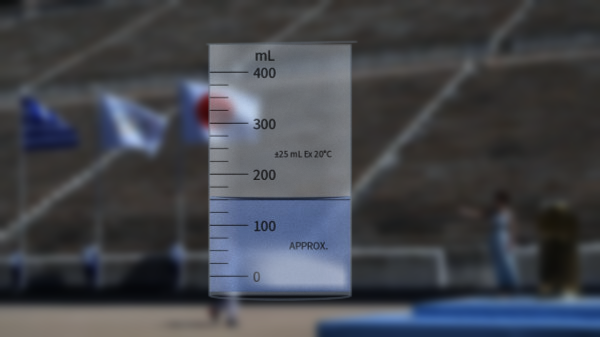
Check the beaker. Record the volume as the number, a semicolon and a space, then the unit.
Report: 150; mL
